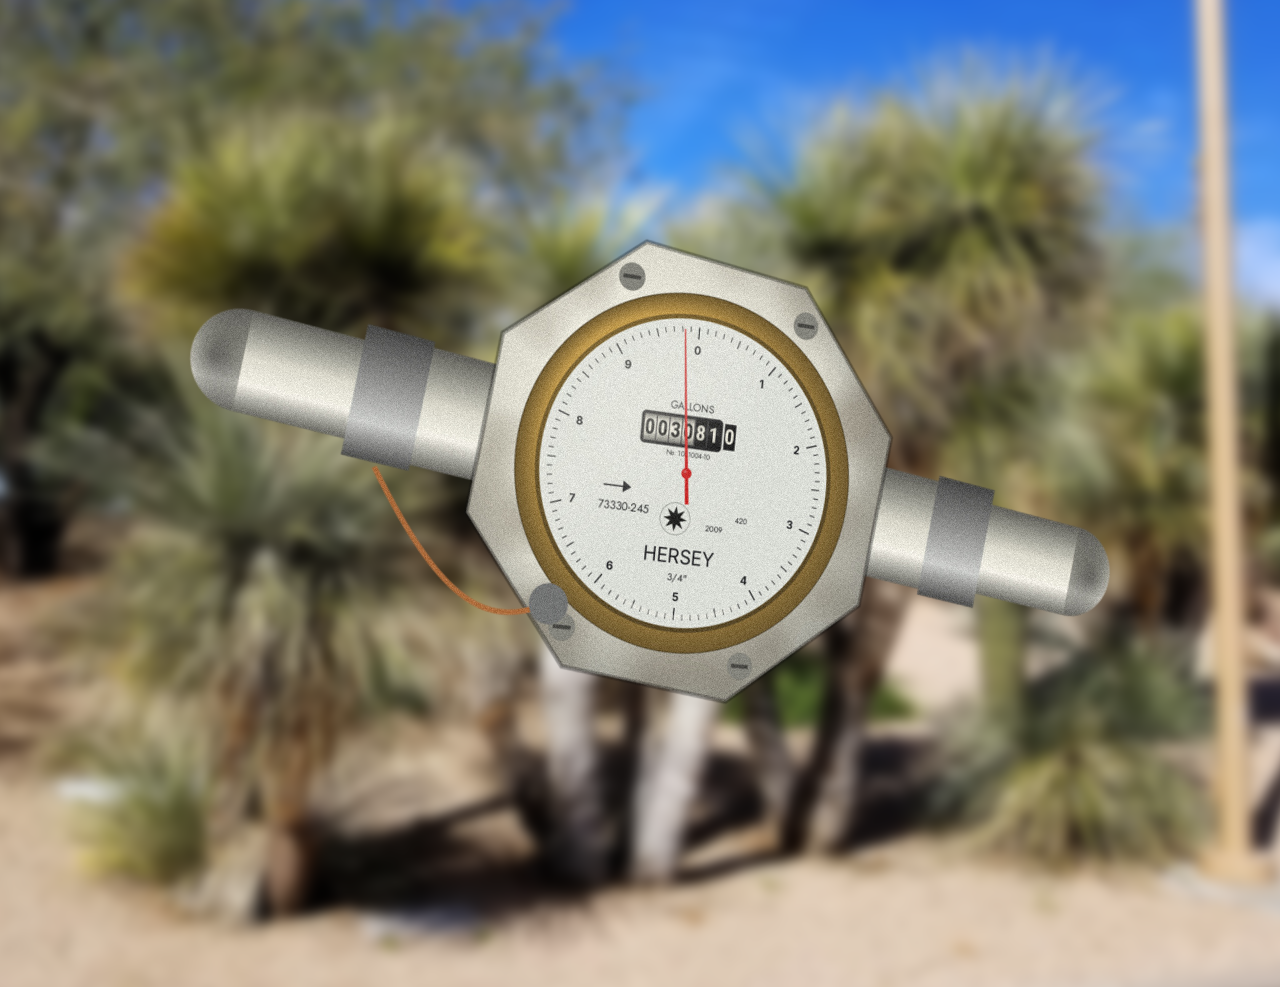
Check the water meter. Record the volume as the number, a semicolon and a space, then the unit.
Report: 30809.8; gal
